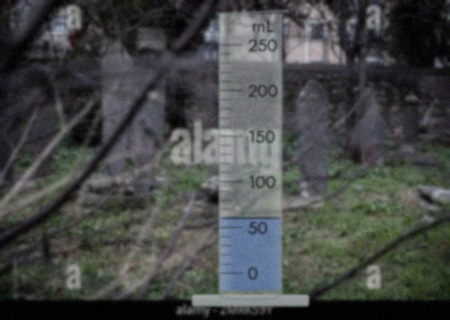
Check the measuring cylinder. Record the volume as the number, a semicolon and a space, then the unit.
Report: 60; mL
